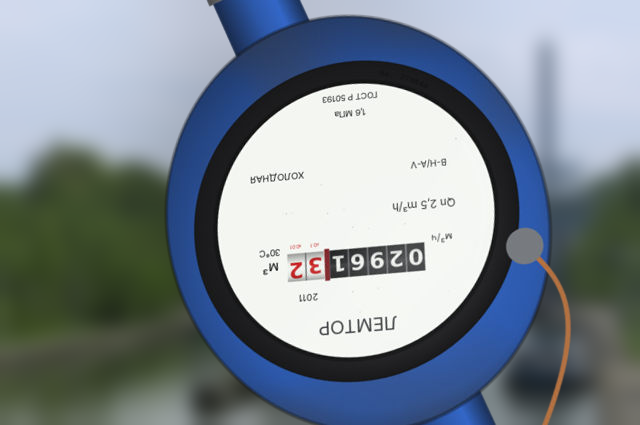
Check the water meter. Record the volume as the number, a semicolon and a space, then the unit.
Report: 2961.32; m³
